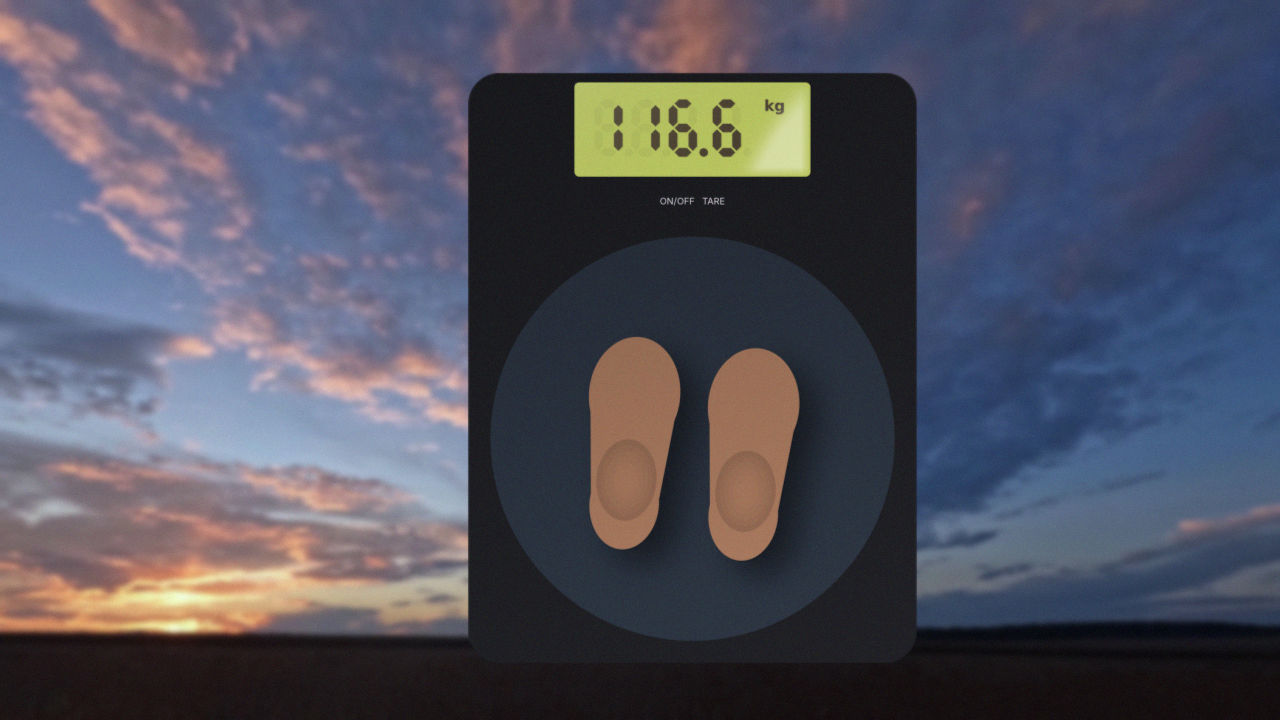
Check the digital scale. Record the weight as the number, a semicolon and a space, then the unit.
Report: 116.6; kg
